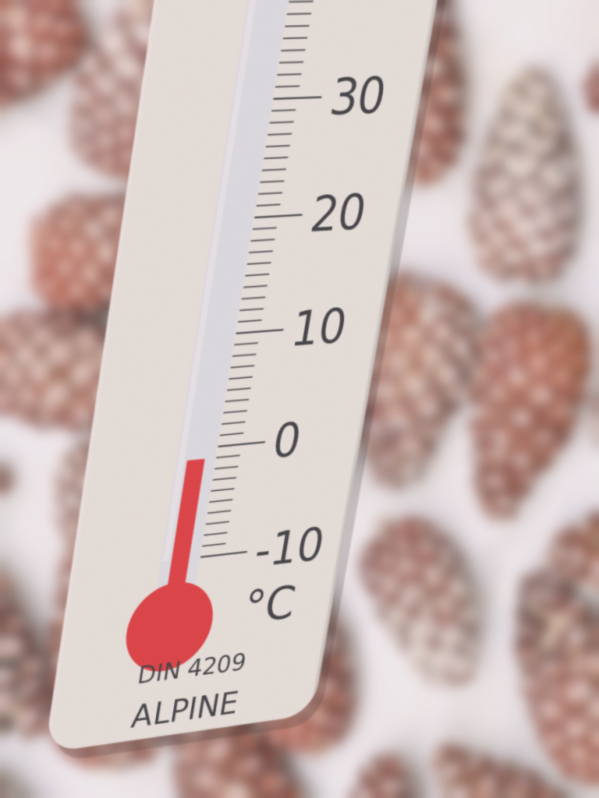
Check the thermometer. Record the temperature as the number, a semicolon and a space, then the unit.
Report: -1; °C
